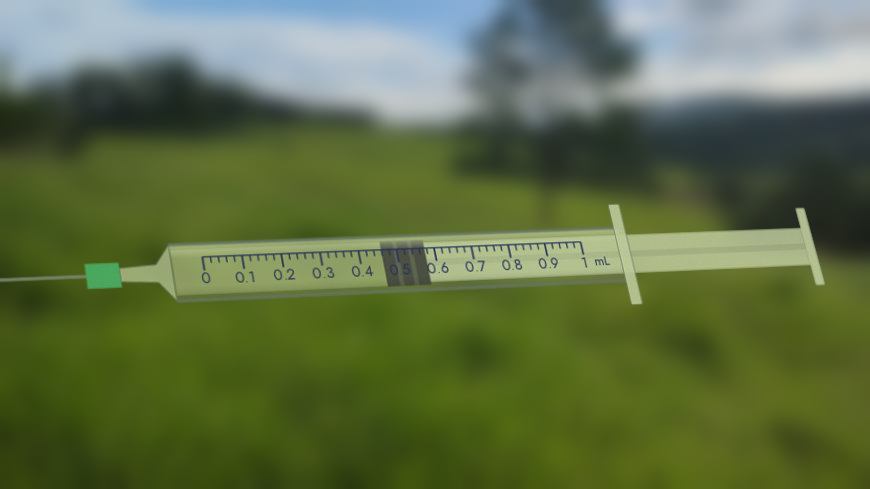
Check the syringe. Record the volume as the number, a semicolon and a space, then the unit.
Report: 0.46; mL
